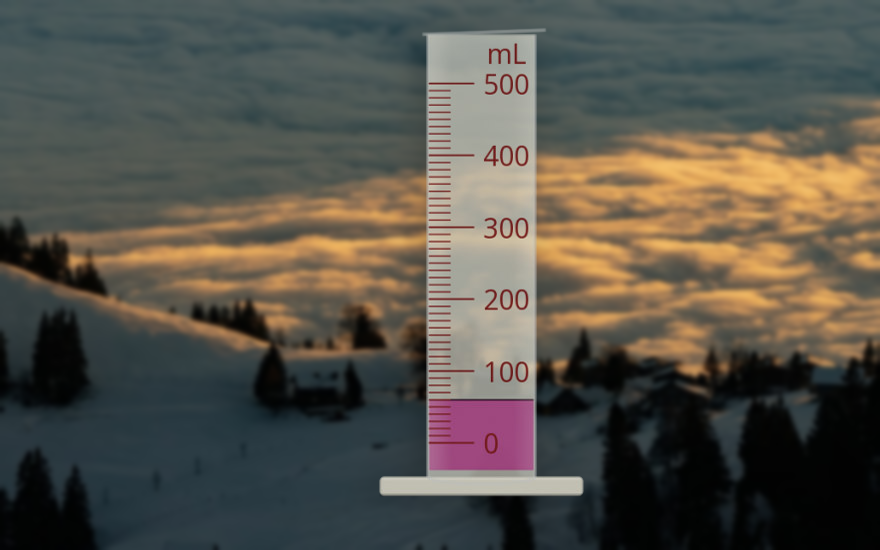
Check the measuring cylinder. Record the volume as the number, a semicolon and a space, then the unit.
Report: 60; mL
